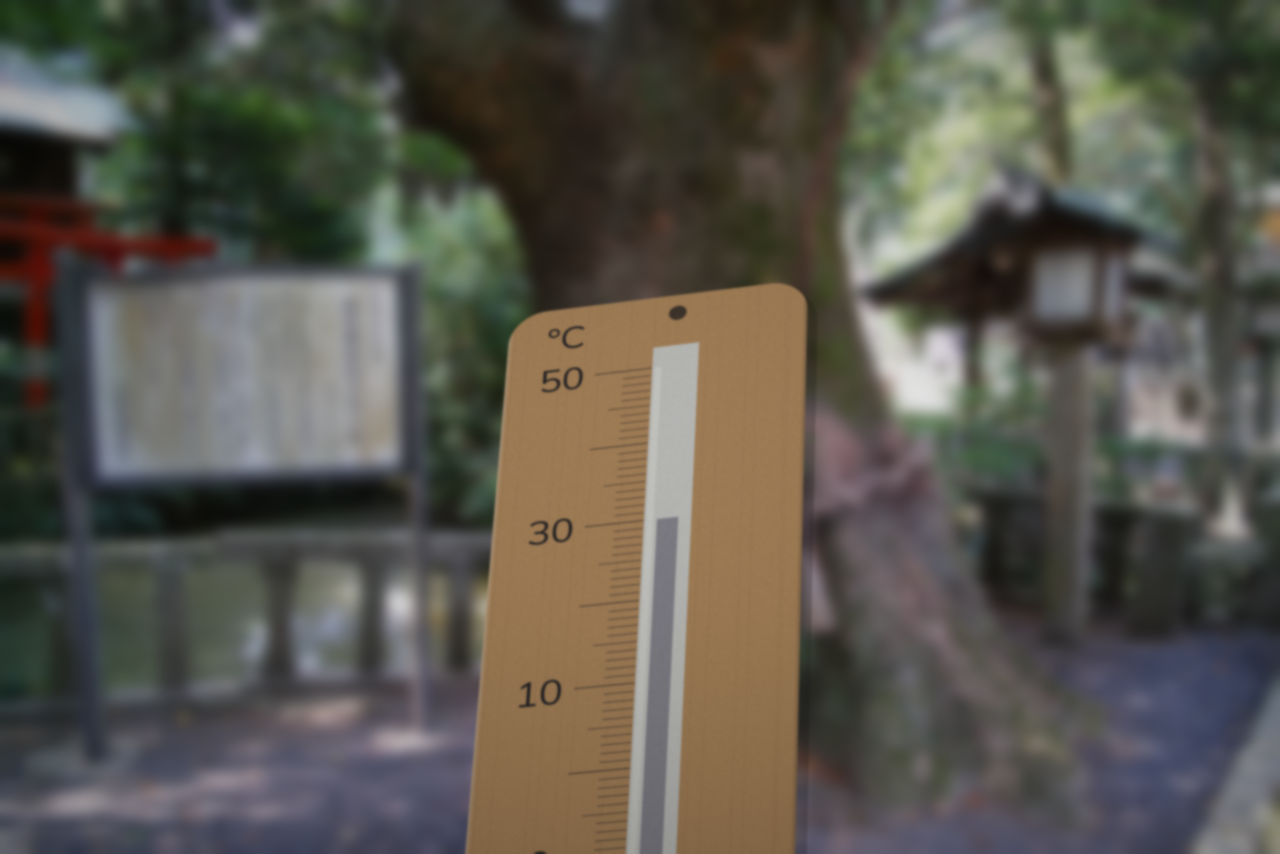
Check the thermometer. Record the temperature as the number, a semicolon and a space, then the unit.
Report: 30; °C
